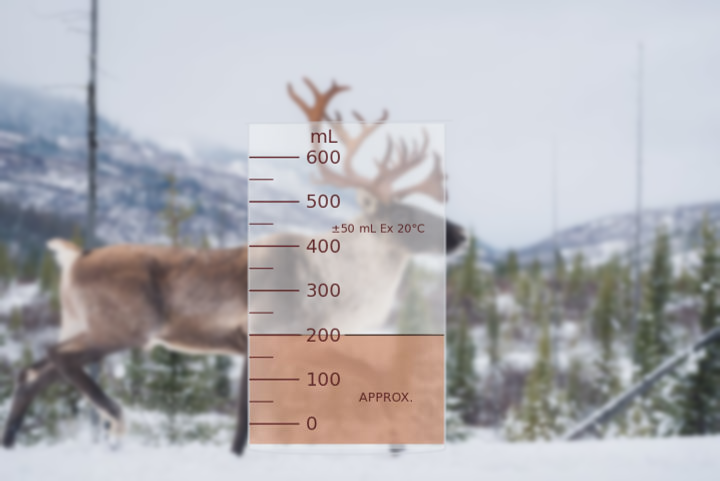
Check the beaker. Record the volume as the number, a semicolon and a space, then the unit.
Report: 200; mL
